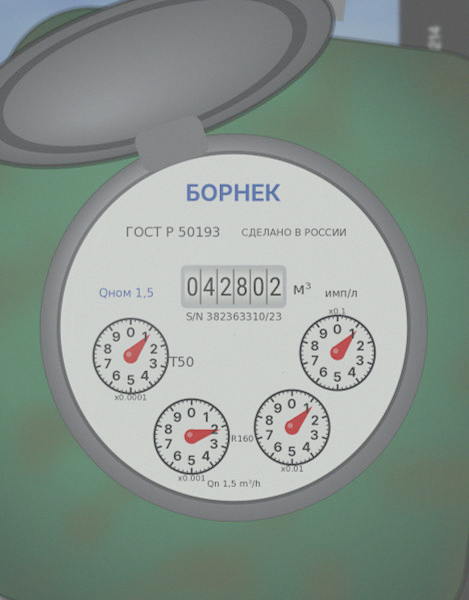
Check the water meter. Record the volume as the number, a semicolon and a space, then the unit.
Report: 42802.1121; m³
